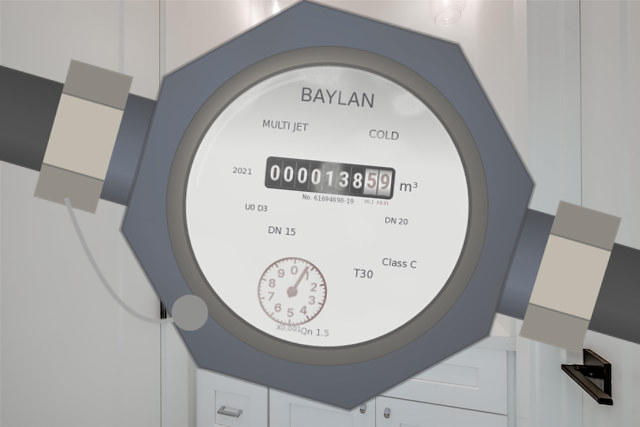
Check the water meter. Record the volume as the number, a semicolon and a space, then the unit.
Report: 138.590; m³
